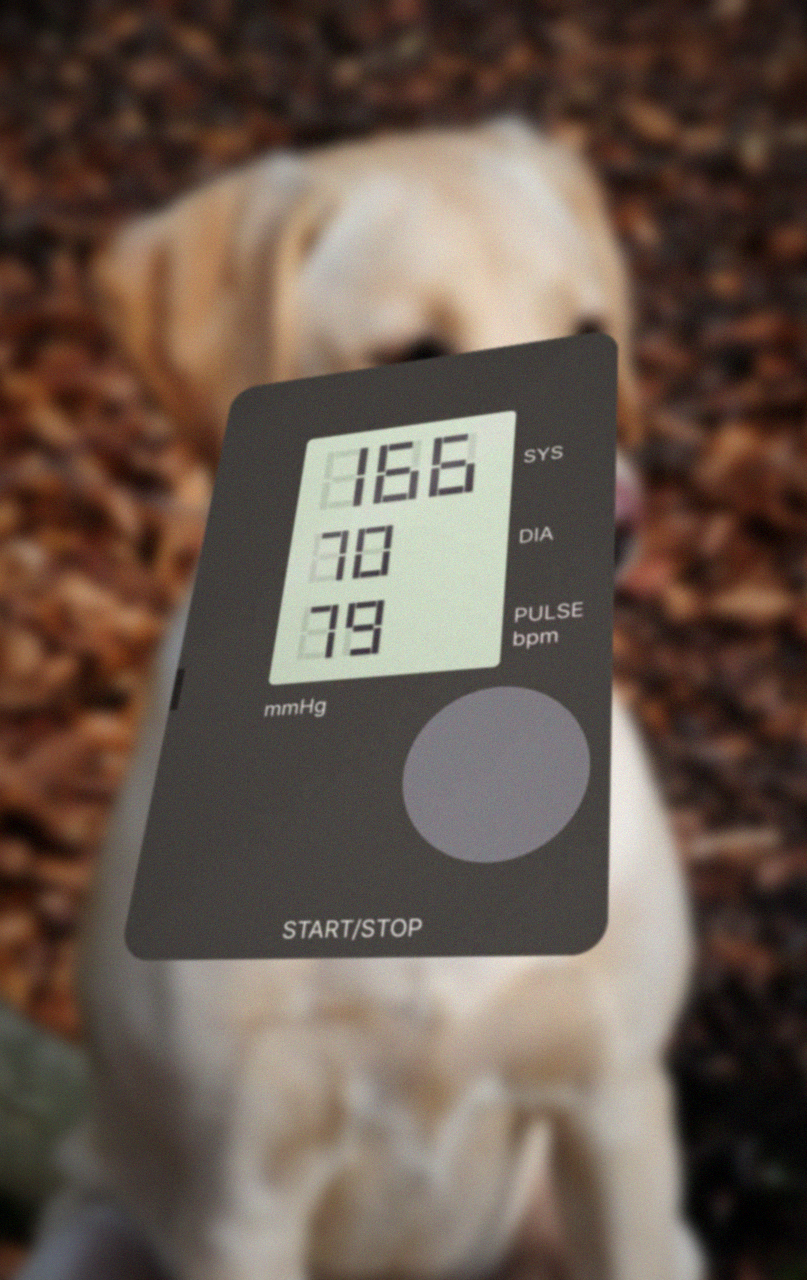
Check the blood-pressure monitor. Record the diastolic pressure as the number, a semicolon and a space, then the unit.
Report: 70; mmHg
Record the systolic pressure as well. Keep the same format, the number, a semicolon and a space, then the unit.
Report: 166; mmHg
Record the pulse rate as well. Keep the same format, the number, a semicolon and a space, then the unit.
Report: 79; bpm
